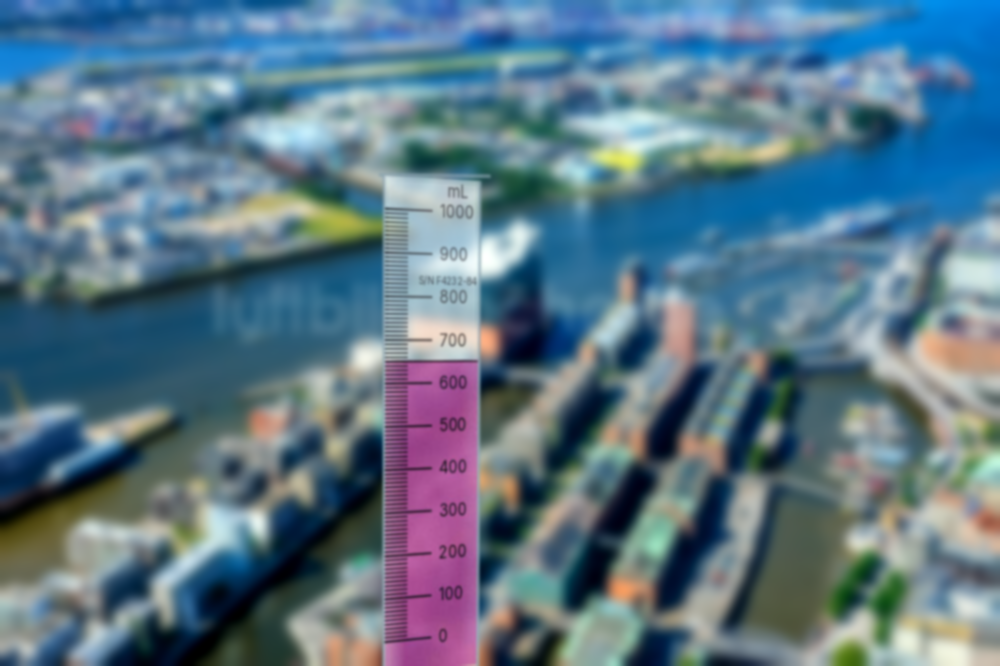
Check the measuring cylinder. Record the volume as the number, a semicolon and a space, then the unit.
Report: 650; mL
